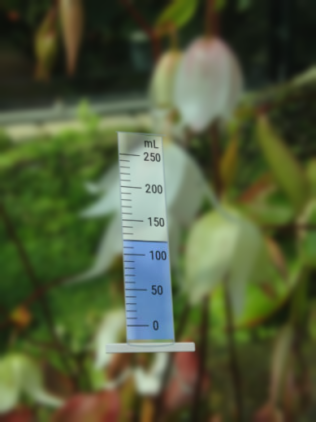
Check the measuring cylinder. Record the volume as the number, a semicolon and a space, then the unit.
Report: 120; mL
